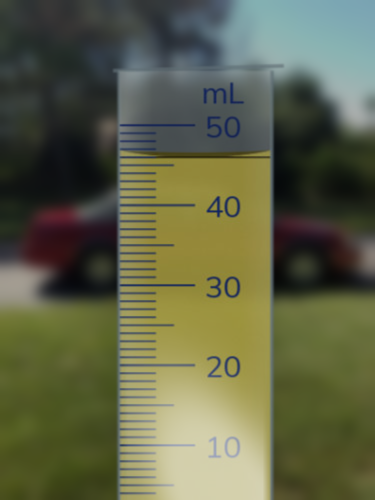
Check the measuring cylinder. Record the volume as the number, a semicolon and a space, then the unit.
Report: 46; mL
